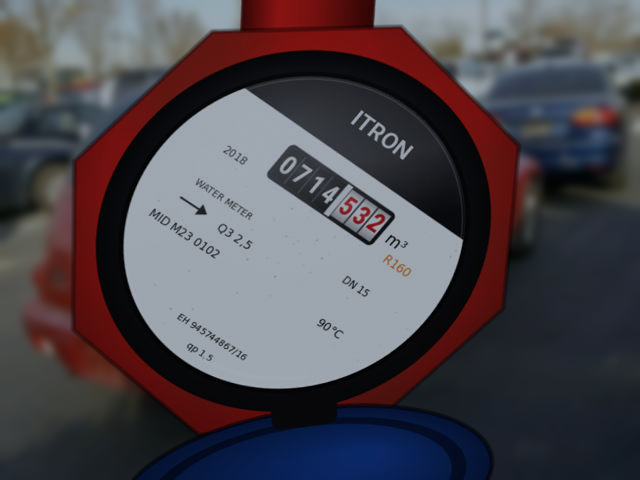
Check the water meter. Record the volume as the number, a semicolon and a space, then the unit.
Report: 714.532; m³
